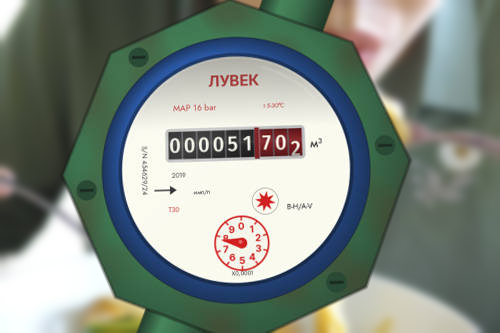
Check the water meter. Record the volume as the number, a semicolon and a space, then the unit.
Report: 51.7017; m³
